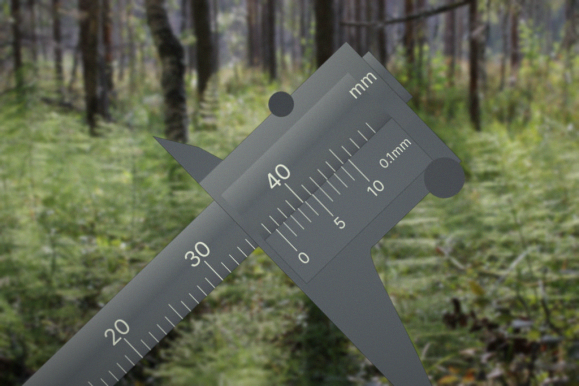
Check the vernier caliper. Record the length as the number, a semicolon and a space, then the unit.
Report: 36.6; mm
